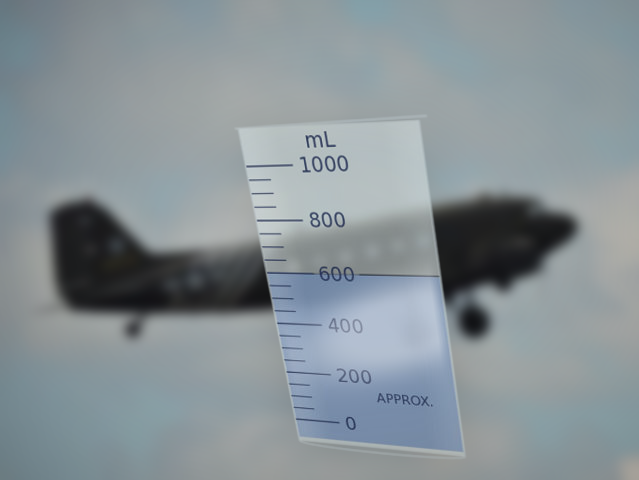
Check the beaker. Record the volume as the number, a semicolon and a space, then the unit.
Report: 600; mL
